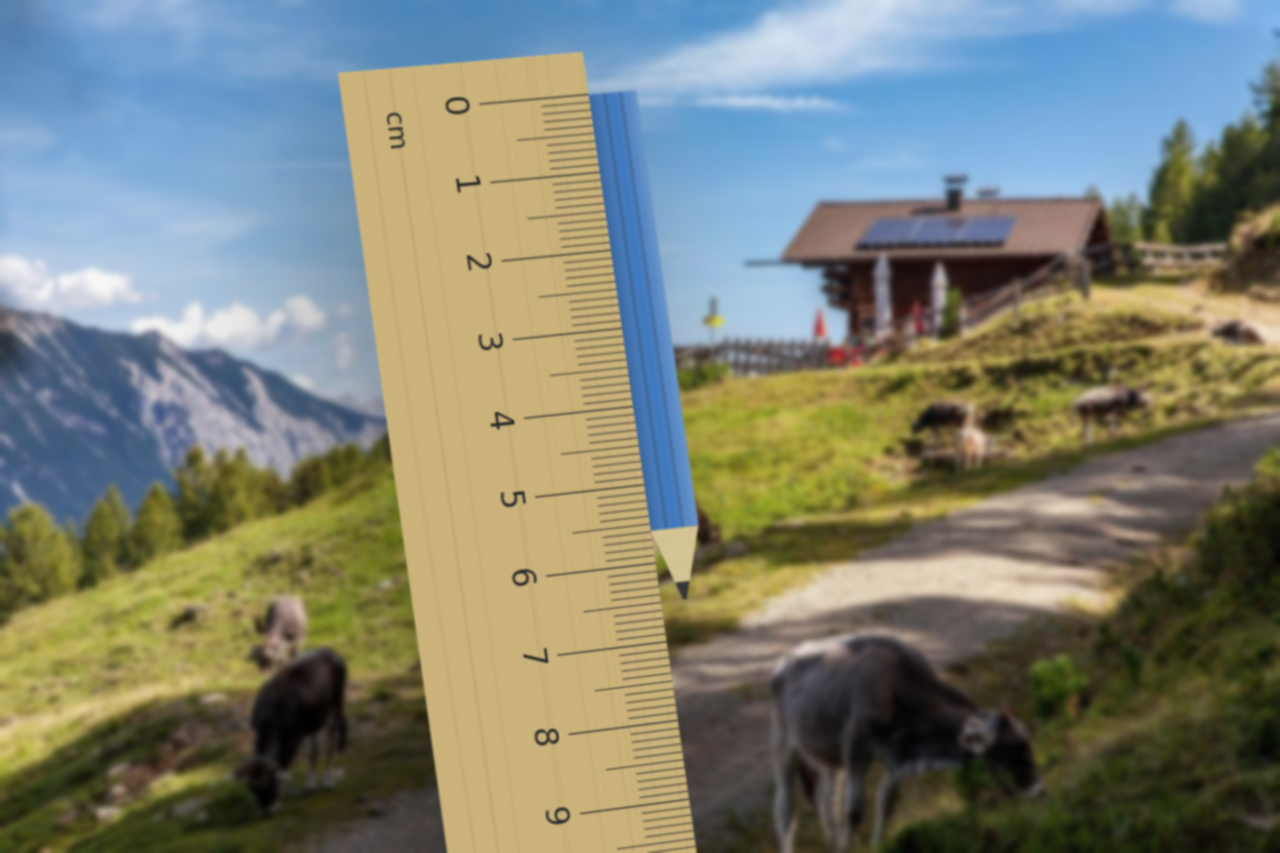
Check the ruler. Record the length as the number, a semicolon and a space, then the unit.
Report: 6.5; cm
